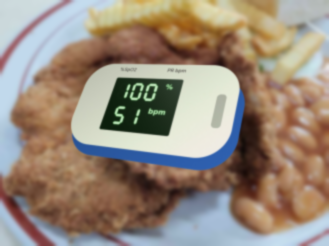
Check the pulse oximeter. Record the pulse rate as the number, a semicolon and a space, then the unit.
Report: 51; bpm
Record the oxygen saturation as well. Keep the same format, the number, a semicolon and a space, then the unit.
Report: 100; %
